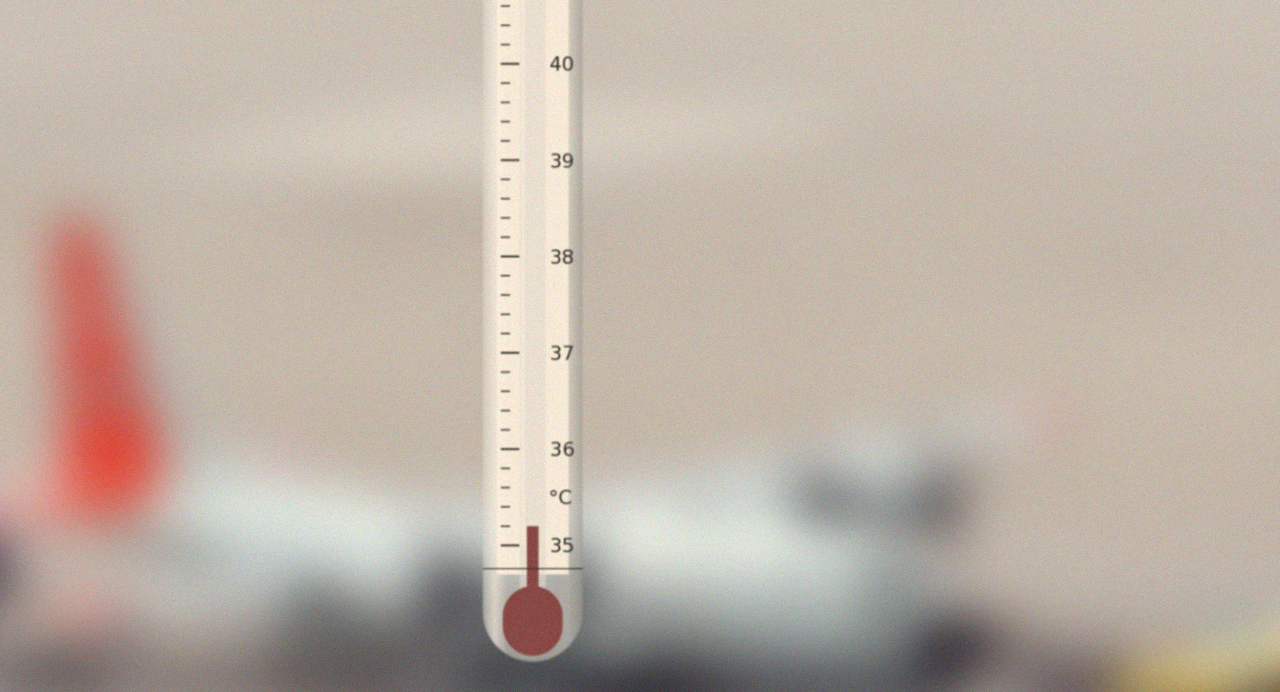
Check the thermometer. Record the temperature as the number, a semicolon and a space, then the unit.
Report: 35.2; °C
